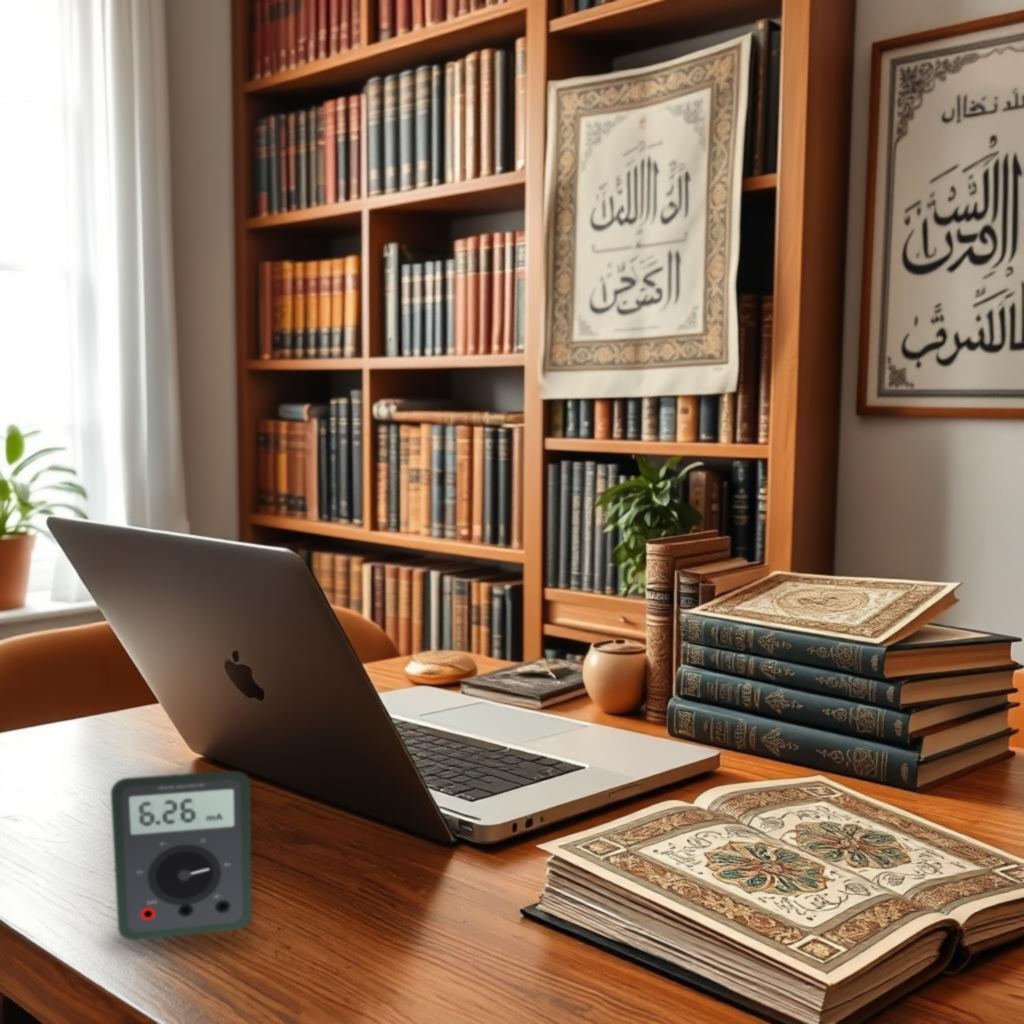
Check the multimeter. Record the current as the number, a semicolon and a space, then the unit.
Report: 6.26; mA
